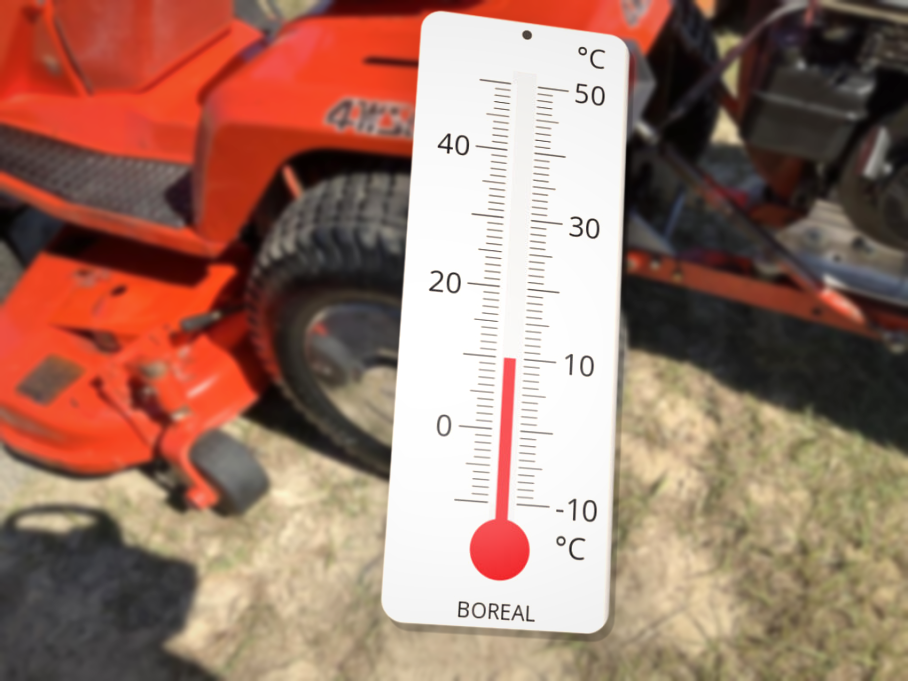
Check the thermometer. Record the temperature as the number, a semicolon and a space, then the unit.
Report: 10; °C
